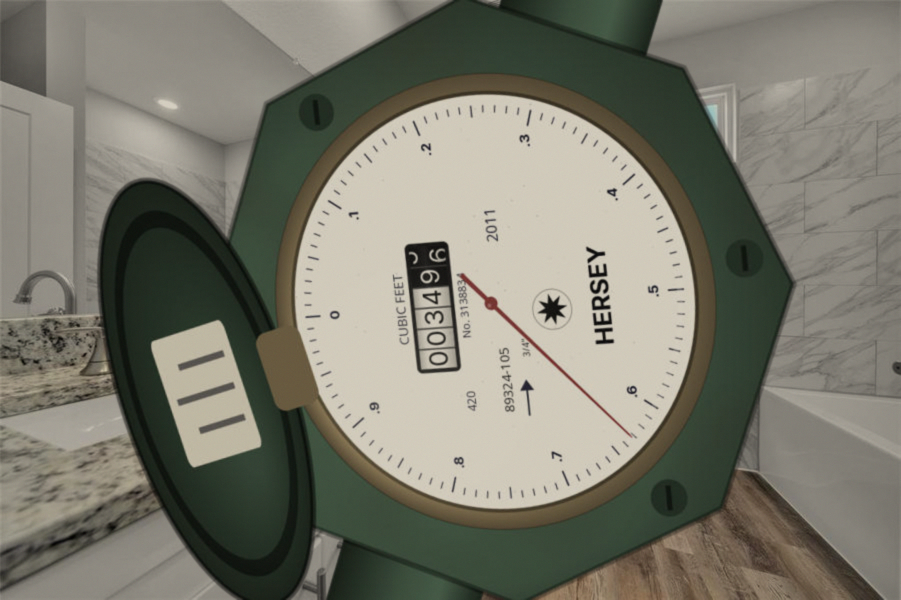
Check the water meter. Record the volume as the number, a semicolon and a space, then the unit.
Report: 3495.63; ft³
